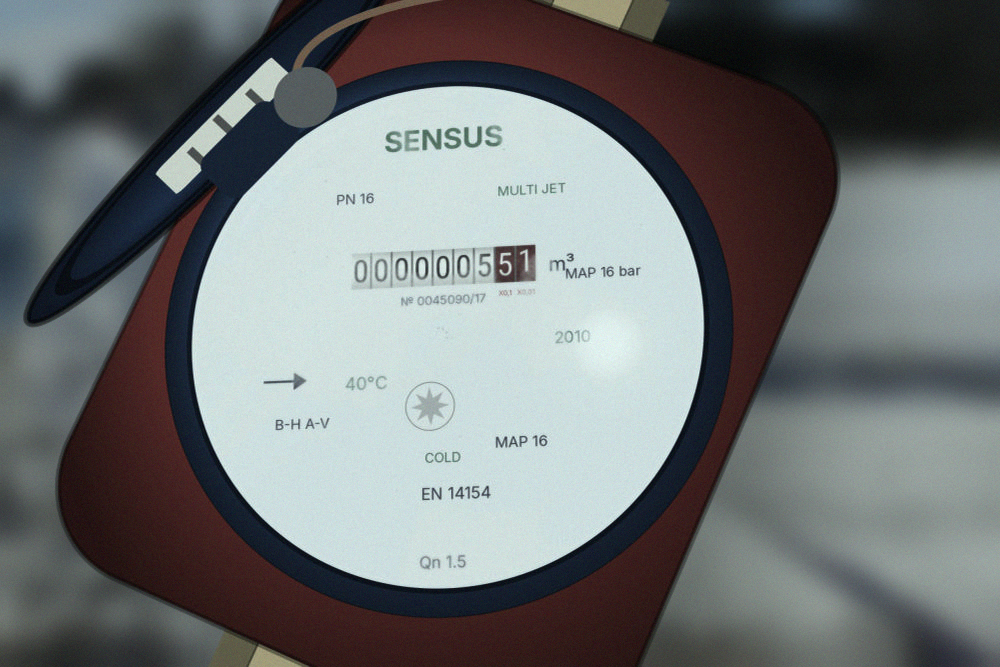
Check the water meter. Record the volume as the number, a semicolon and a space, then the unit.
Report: 5.51; m³
